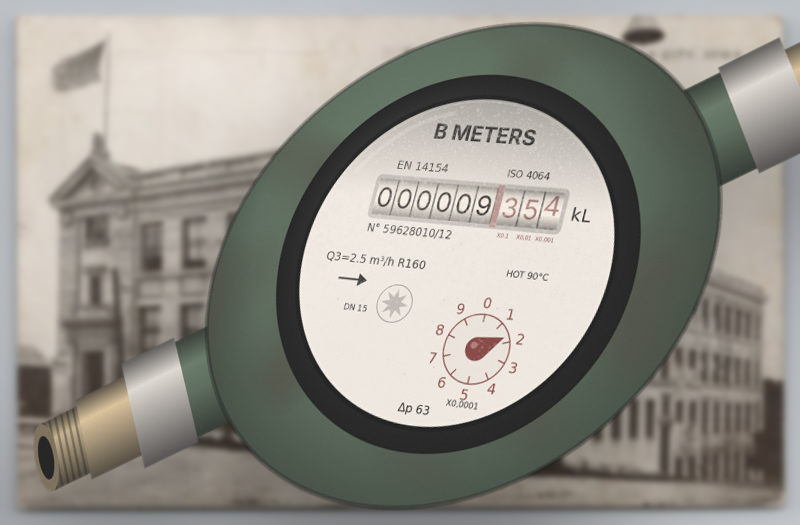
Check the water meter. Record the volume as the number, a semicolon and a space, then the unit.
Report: 9.3541; kL
